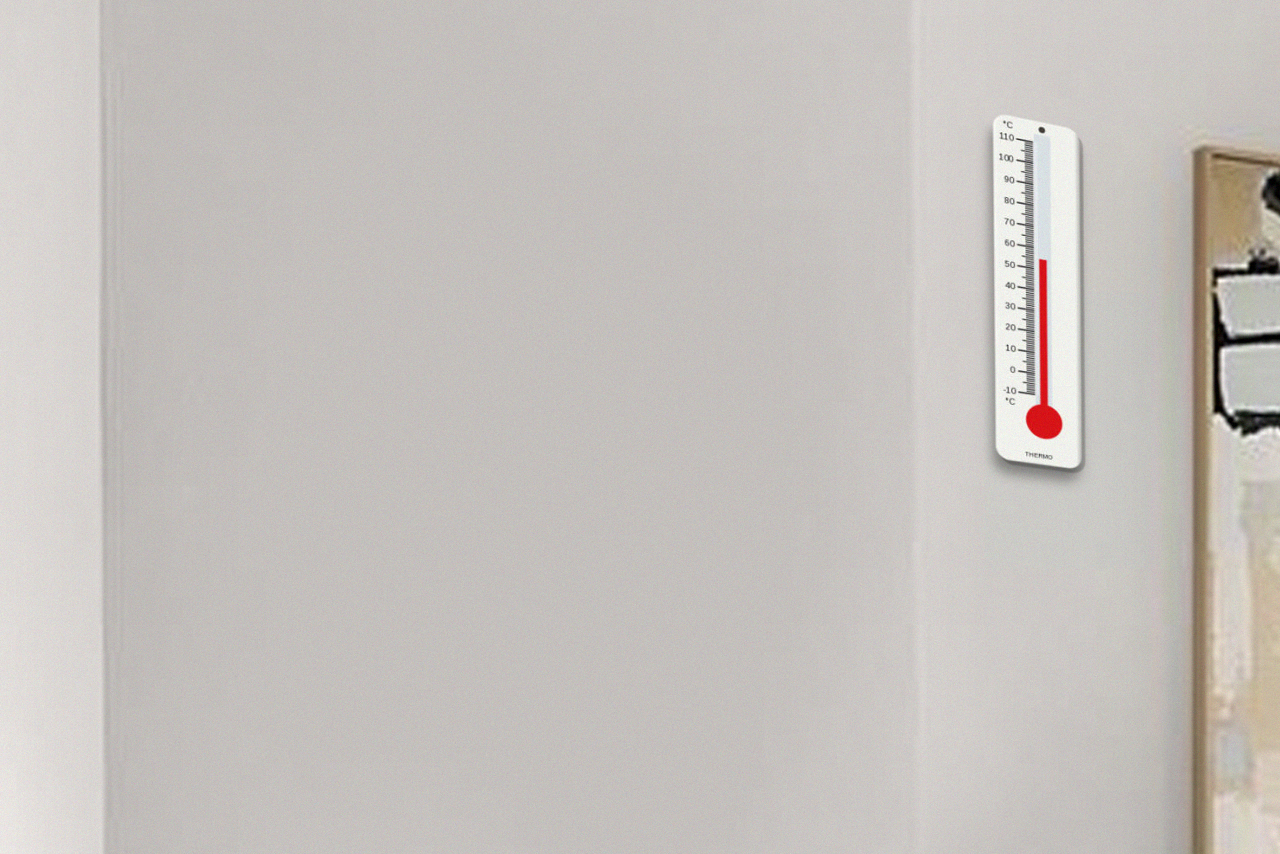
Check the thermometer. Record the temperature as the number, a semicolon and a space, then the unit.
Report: 55; °C
